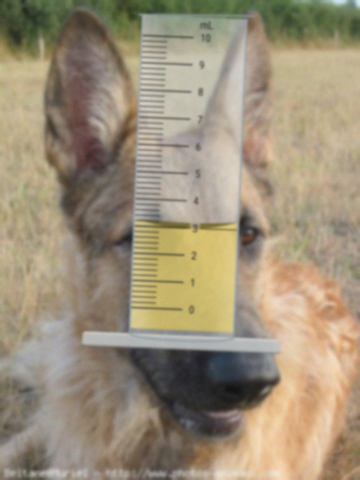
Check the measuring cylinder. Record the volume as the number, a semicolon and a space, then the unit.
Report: 3; mL
